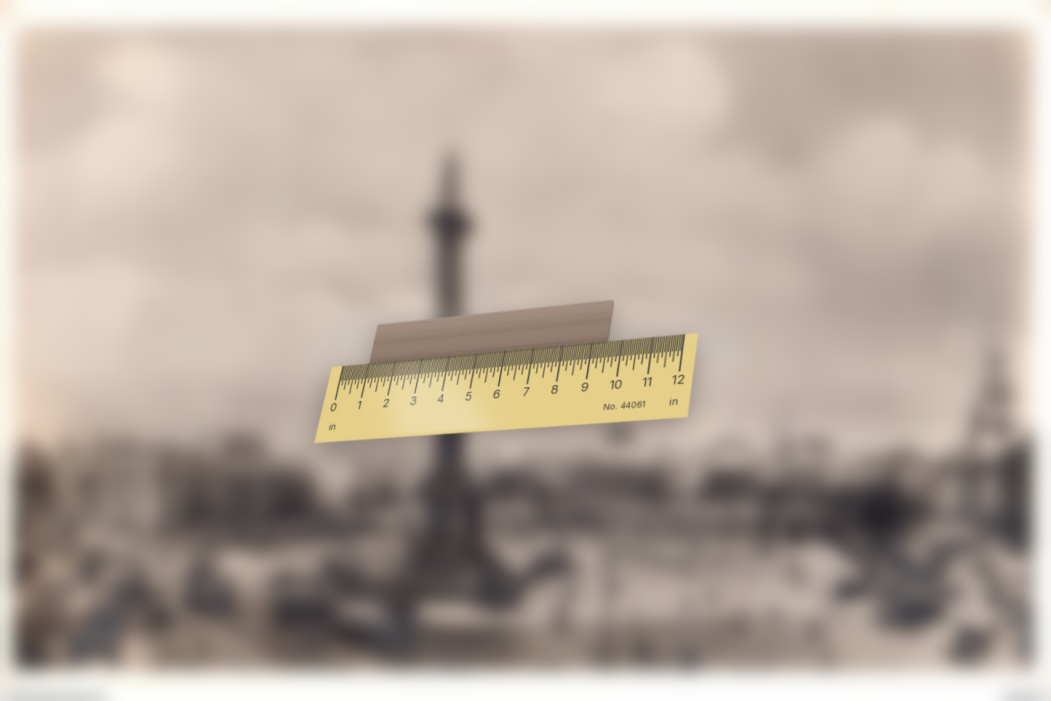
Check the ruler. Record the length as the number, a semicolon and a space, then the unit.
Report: 8.5; in
